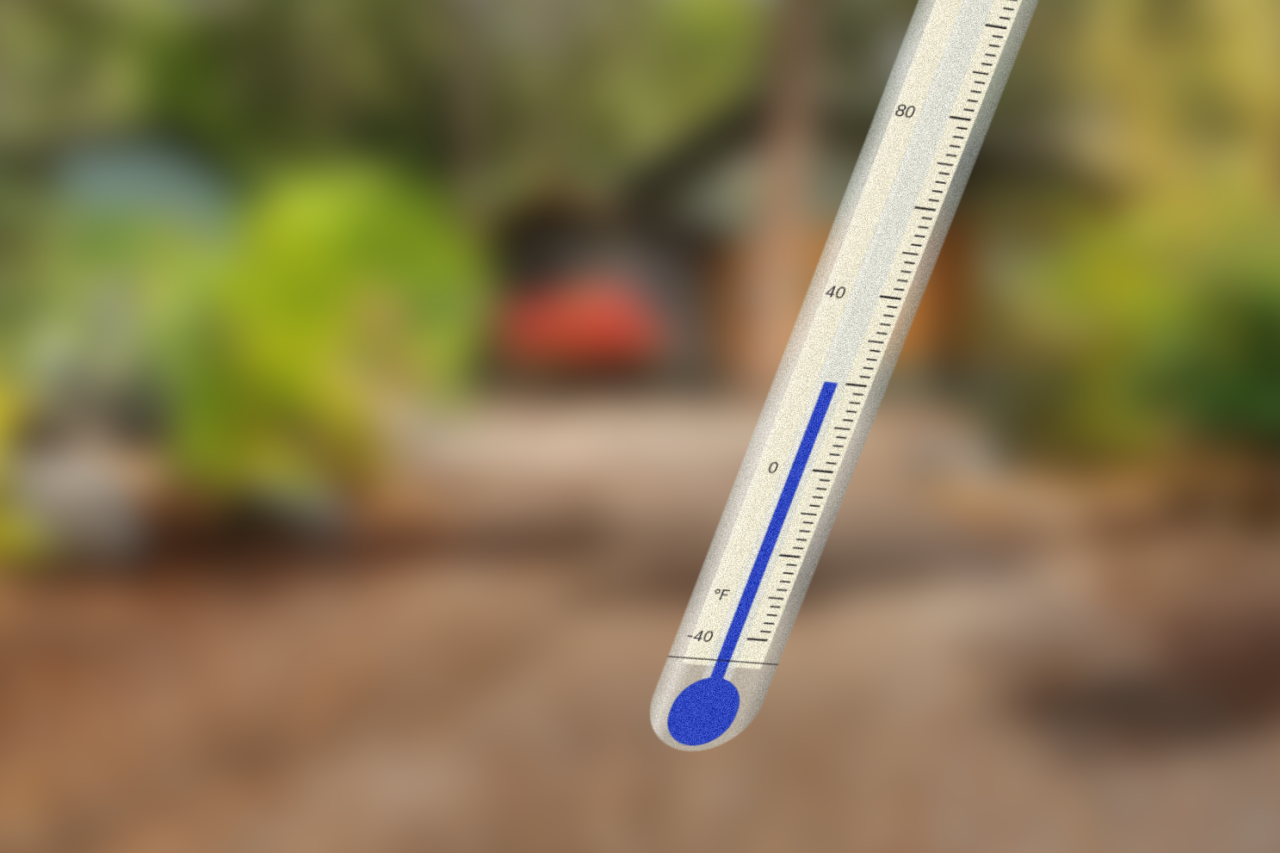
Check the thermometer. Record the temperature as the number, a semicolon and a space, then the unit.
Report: 20; °F
